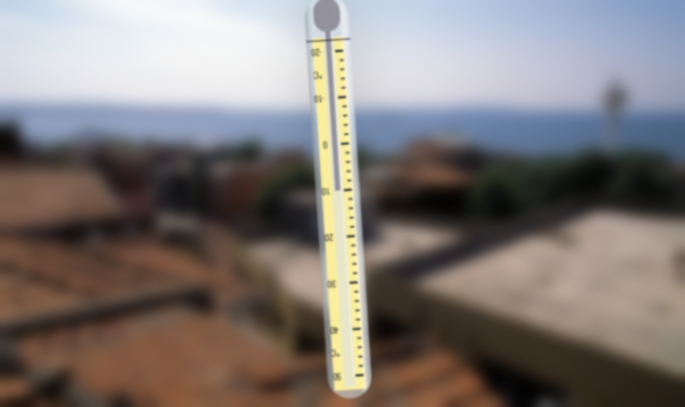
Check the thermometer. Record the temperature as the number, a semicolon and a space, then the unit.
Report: 10; °C
